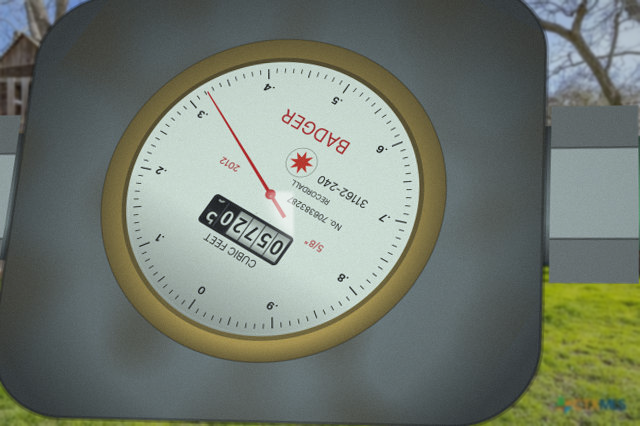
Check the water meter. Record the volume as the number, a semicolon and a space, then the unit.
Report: 57205.32; ft³
